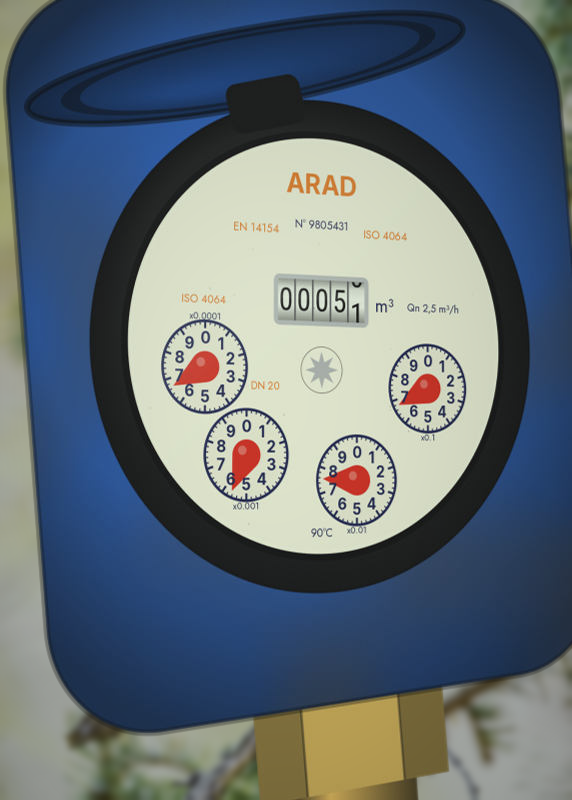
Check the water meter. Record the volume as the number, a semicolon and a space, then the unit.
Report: 50.6756; m³
